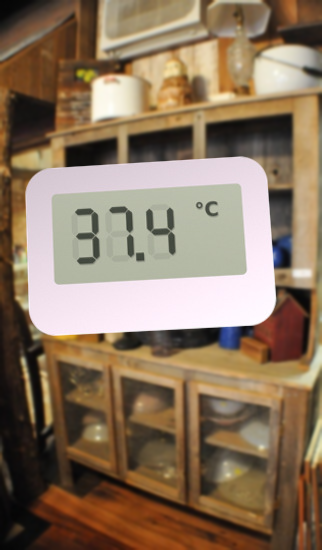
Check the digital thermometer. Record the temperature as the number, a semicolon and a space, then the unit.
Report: 37.4; °C
